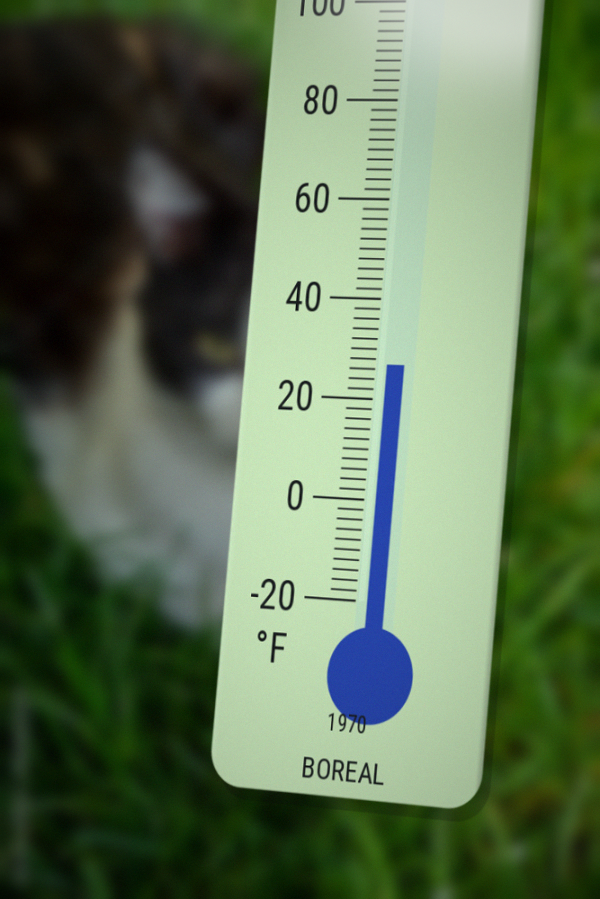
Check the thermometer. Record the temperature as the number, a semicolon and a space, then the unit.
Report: 27; °F
